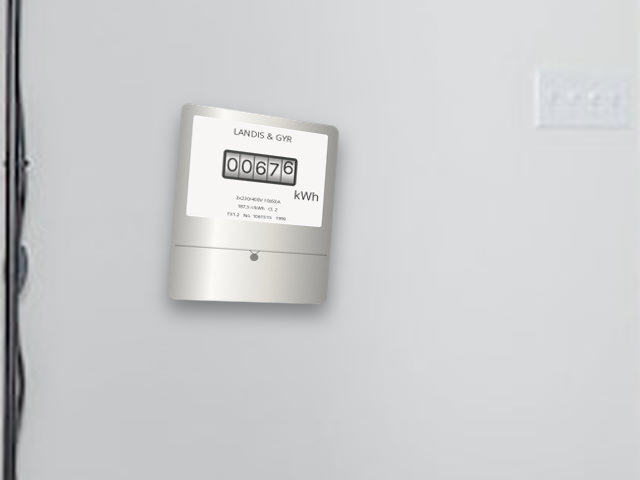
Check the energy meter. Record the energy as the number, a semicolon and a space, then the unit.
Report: 676; kWh
